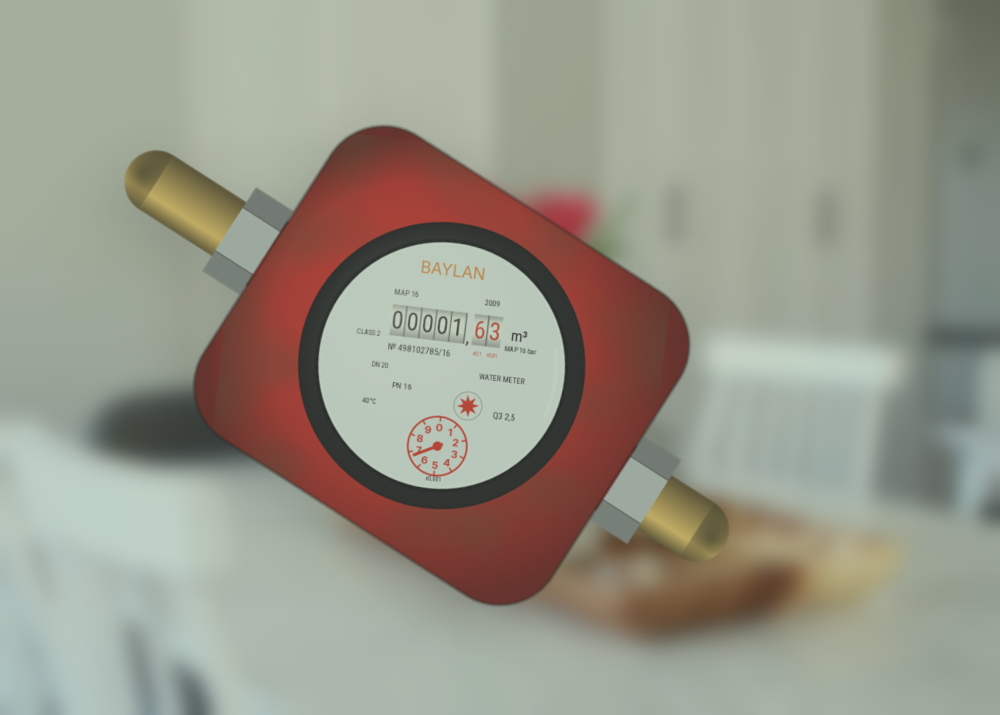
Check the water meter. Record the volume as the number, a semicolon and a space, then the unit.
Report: 1.636; m³
